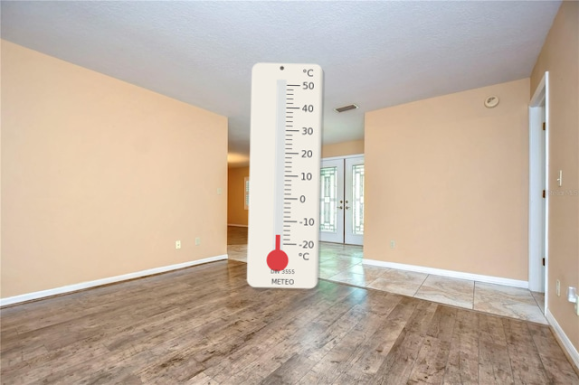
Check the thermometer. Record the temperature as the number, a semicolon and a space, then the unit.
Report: -16; °C
